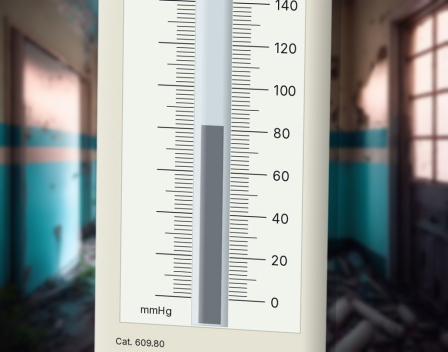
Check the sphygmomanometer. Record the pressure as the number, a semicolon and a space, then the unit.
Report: 82; mmHg
